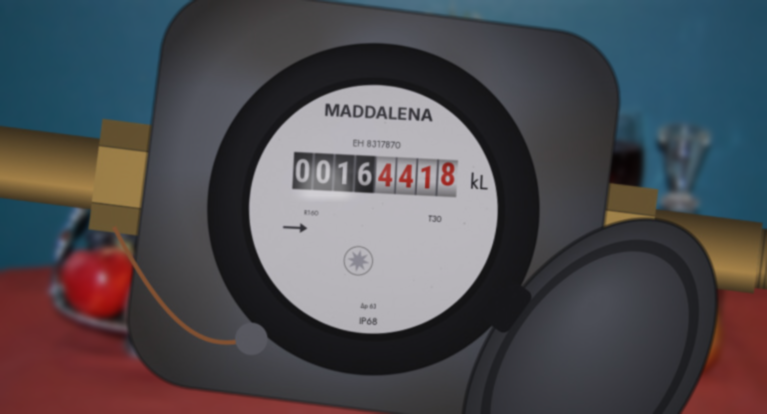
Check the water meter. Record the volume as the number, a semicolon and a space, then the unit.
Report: 16.4418; kL
